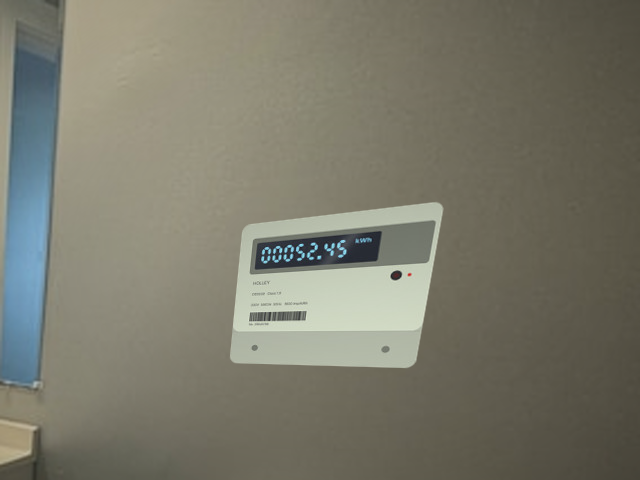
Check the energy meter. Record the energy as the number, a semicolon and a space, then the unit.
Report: 52.45; kWh
